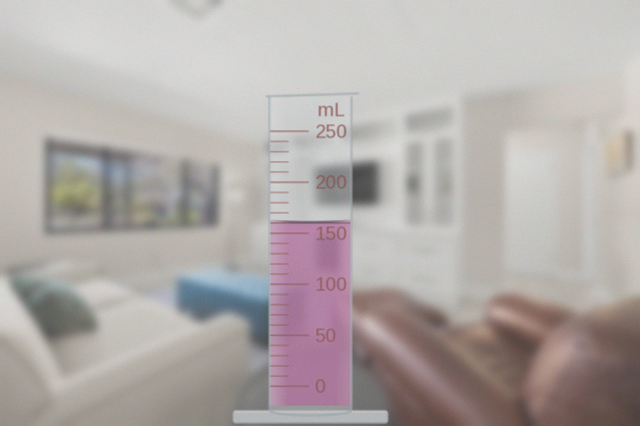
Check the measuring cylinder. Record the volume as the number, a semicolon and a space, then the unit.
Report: 160; mL
